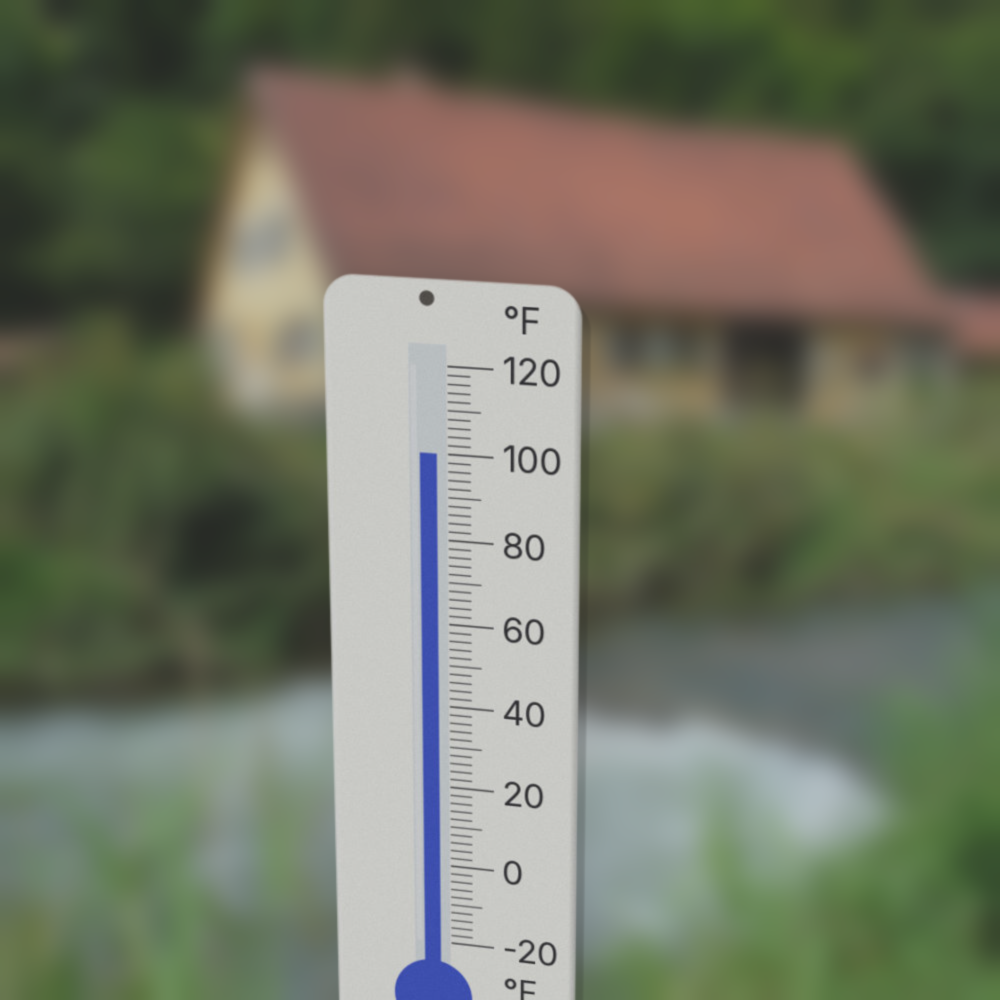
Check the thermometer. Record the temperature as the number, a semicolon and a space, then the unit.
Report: 100; °F
